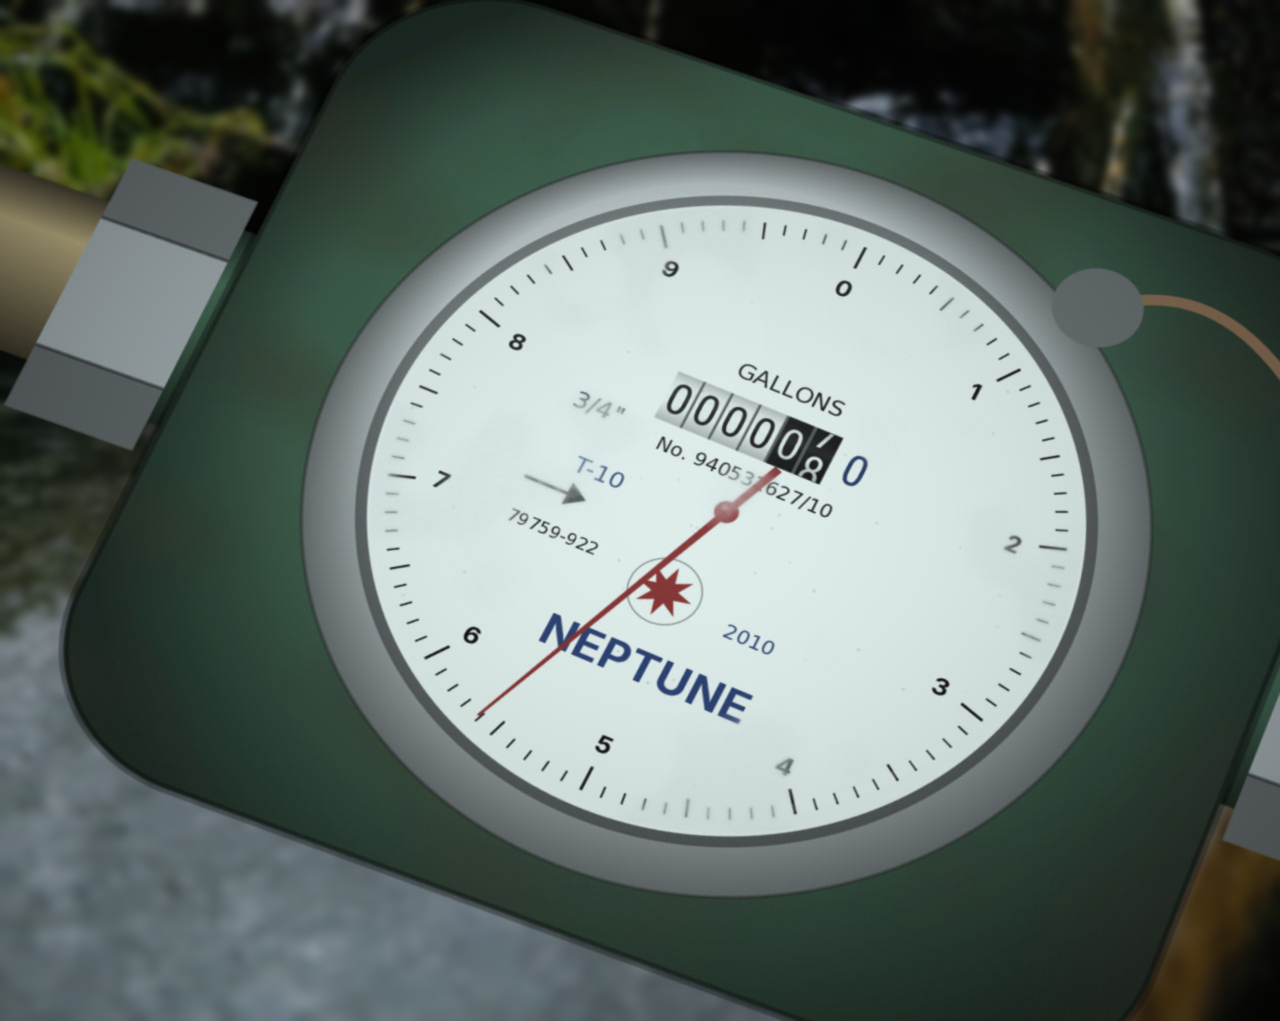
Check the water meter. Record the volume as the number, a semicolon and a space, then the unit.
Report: 75.6; gal
